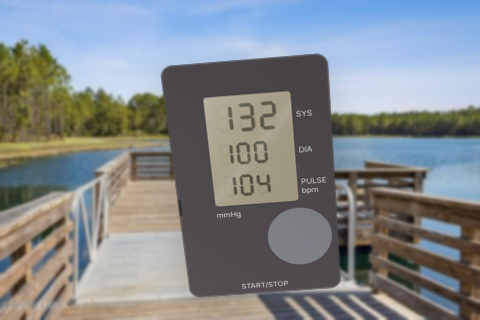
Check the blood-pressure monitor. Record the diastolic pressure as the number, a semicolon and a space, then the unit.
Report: 100; mmHg
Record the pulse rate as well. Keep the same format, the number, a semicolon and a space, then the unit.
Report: 104; bpm
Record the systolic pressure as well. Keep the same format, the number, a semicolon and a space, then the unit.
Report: 132; mmHg
